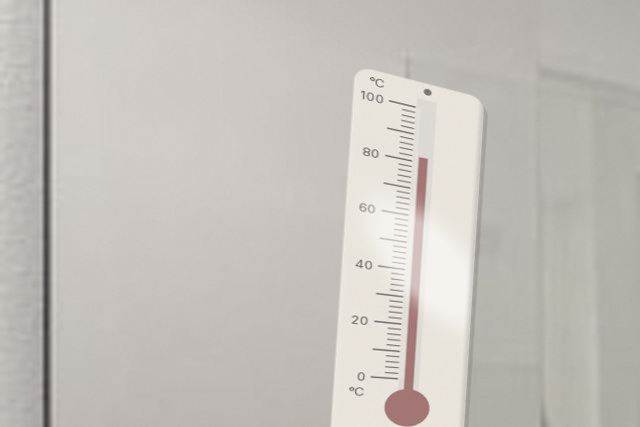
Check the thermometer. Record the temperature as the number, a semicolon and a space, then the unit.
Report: 82; °C
